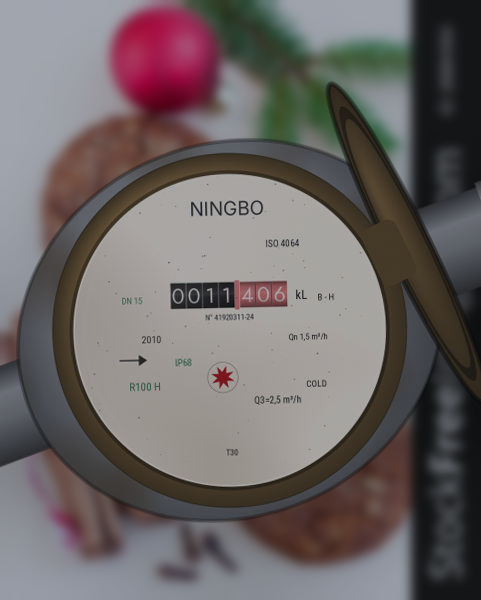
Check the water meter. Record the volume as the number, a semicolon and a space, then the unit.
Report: 11.406; kL
